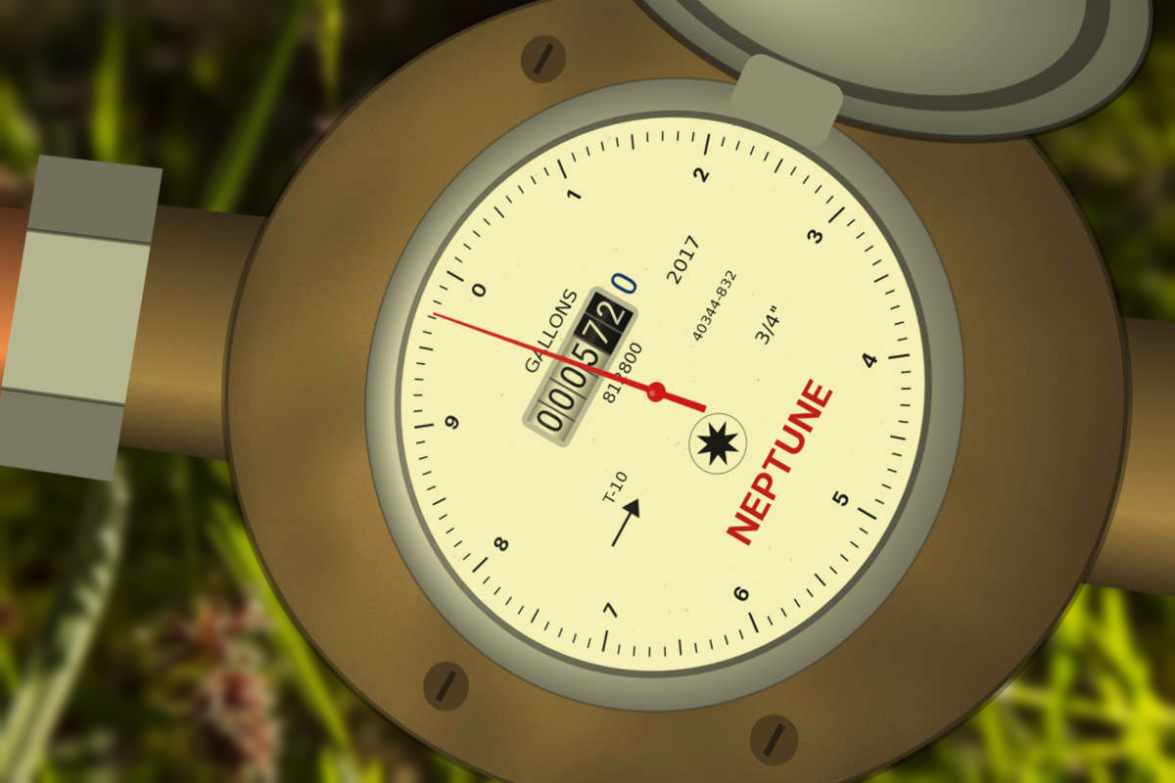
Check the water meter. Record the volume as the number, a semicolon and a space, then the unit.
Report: 5719.7; gal
